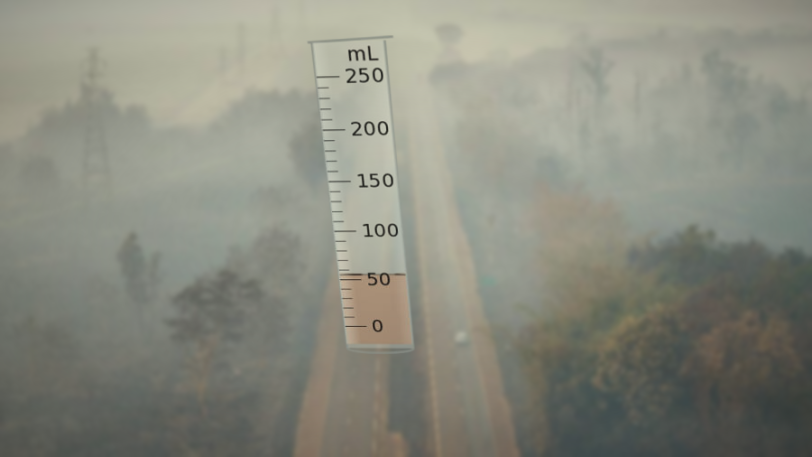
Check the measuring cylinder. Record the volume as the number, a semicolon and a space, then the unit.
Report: 55; mL
